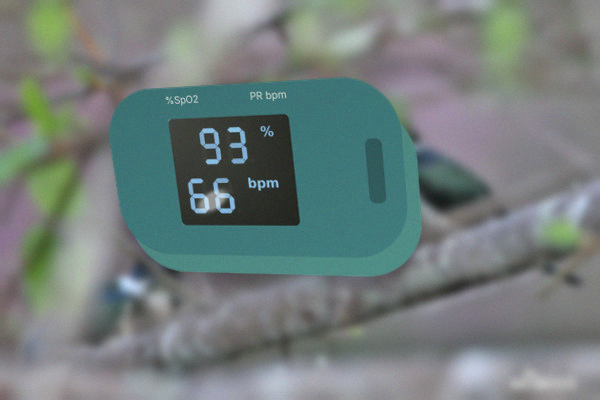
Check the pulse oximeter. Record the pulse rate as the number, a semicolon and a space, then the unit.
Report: 66; bpm
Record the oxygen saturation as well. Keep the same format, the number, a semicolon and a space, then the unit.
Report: 93; %
